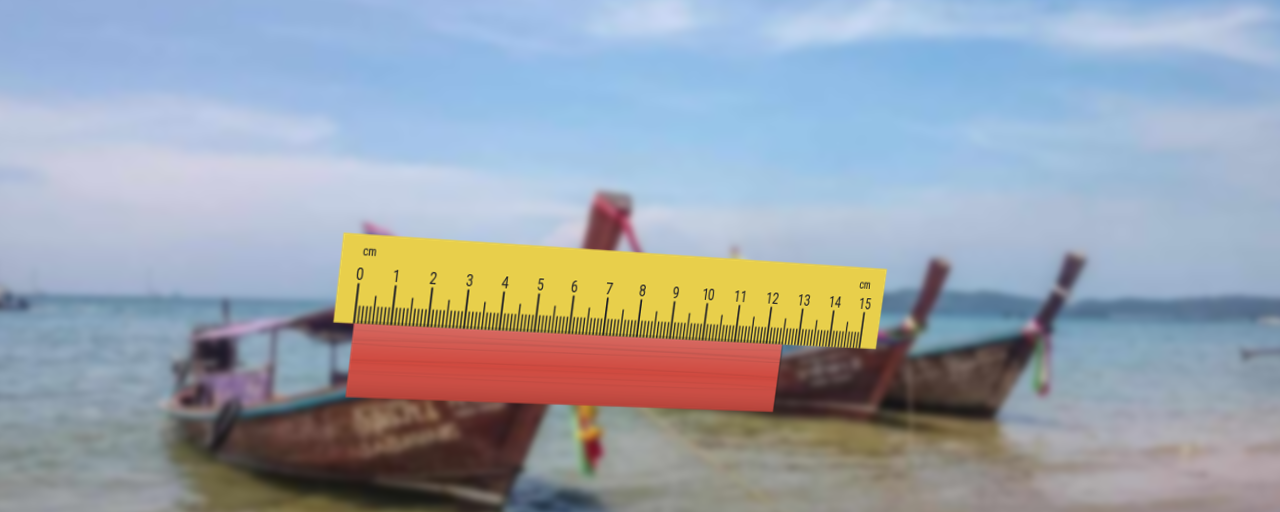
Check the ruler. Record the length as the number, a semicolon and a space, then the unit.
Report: 12.5; cm
